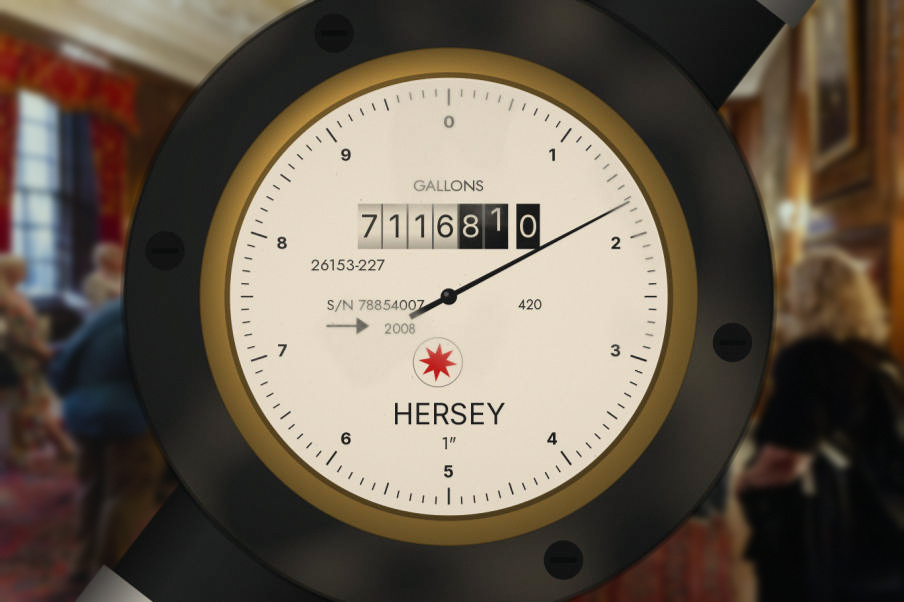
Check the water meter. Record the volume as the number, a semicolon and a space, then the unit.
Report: 7116811.7; gal
